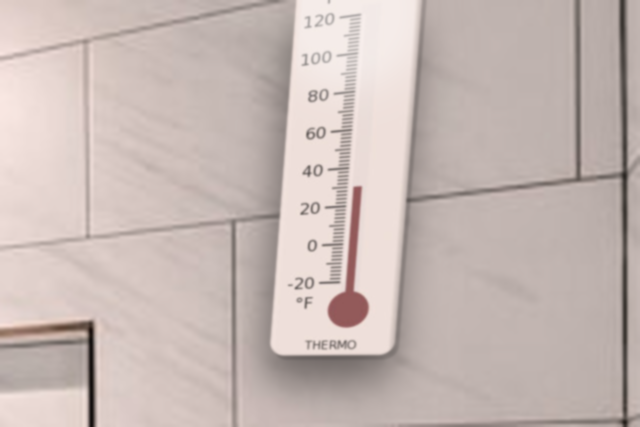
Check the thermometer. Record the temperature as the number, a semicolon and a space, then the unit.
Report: 30; °F
